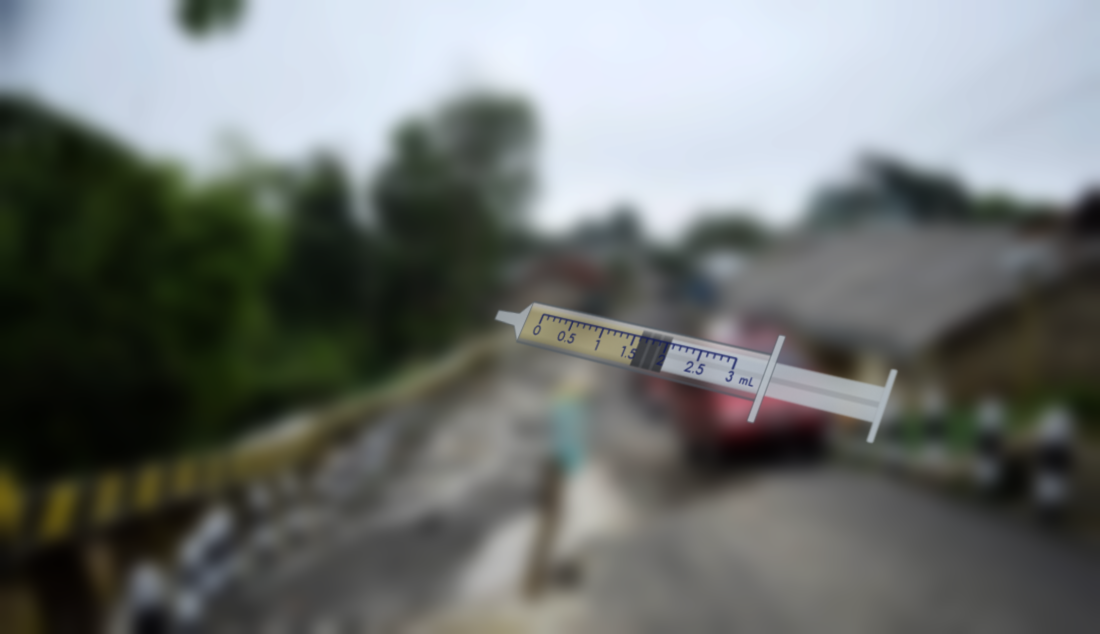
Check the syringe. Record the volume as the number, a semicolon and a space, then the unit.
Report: 1.6; mL
